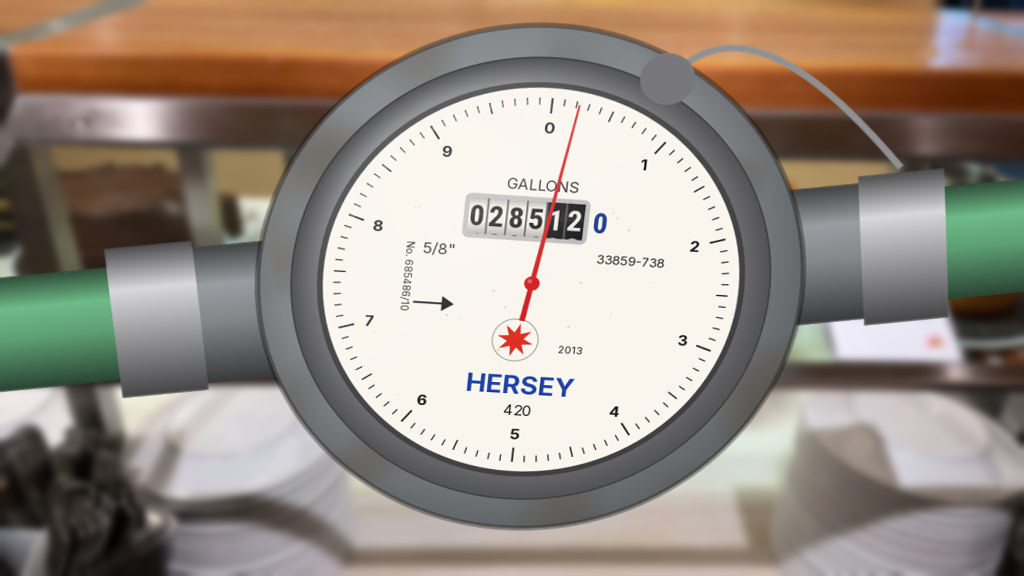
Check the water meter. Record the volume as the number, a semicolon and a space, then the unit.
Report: 285120.2; gal
